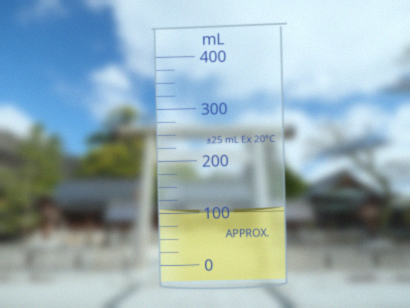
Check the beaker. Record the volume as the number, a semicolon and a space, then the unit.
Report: 100; mL
